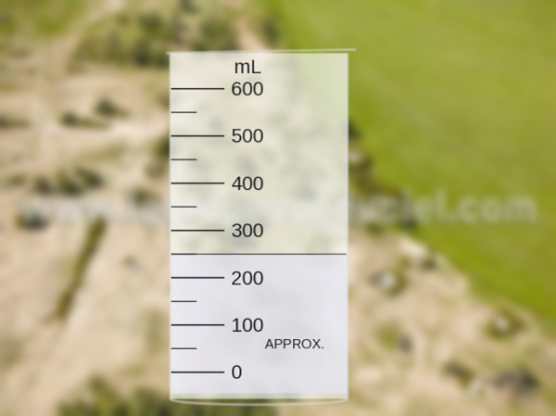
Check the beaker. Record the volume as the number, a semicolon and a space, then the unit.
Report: 250; mL
